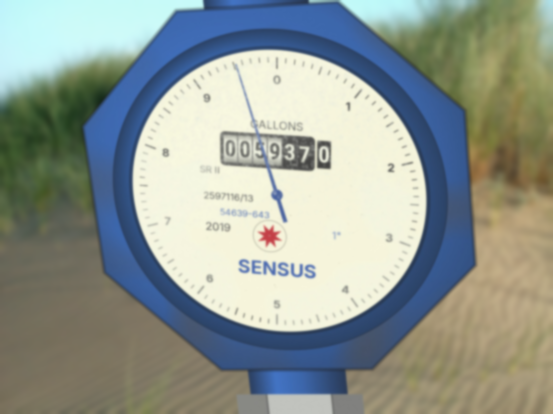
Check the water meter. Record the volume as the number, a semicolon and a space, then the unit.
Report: 59369.5; gal
